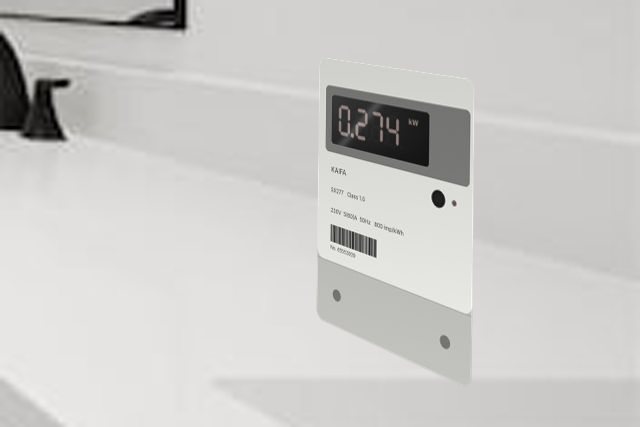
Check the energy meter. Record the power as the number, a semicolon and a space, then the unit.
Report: 0.274; kW
